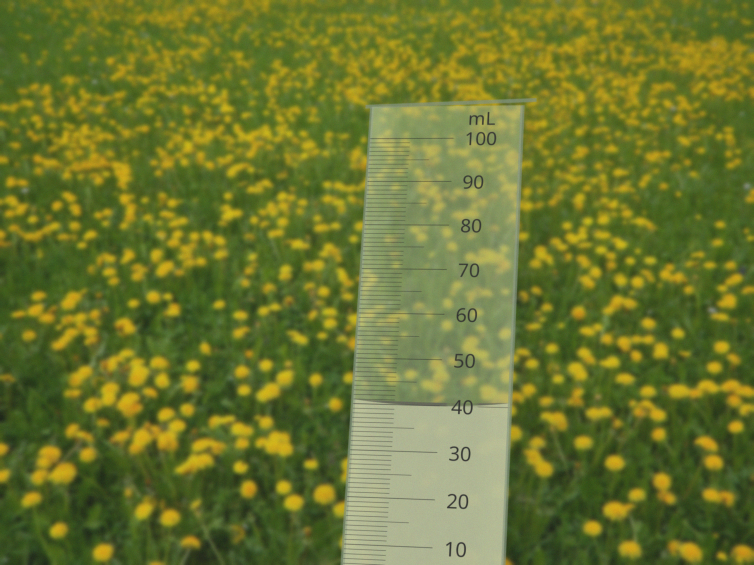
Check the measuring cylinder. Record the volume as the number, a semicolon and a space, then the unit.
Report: 40; mL
